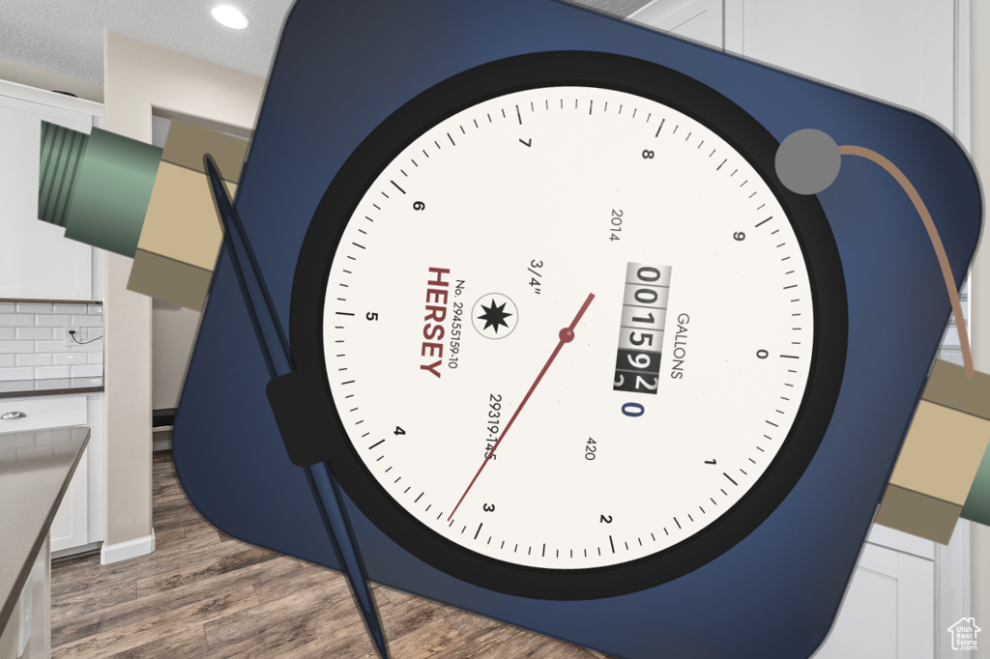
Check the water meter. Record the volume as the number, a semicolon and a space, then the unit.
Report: 15923.2; gal
